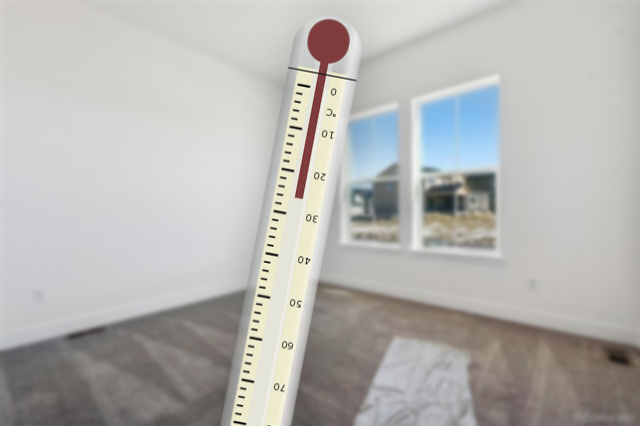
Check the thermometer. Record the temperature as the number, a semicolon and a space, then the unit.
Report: 26; °C
